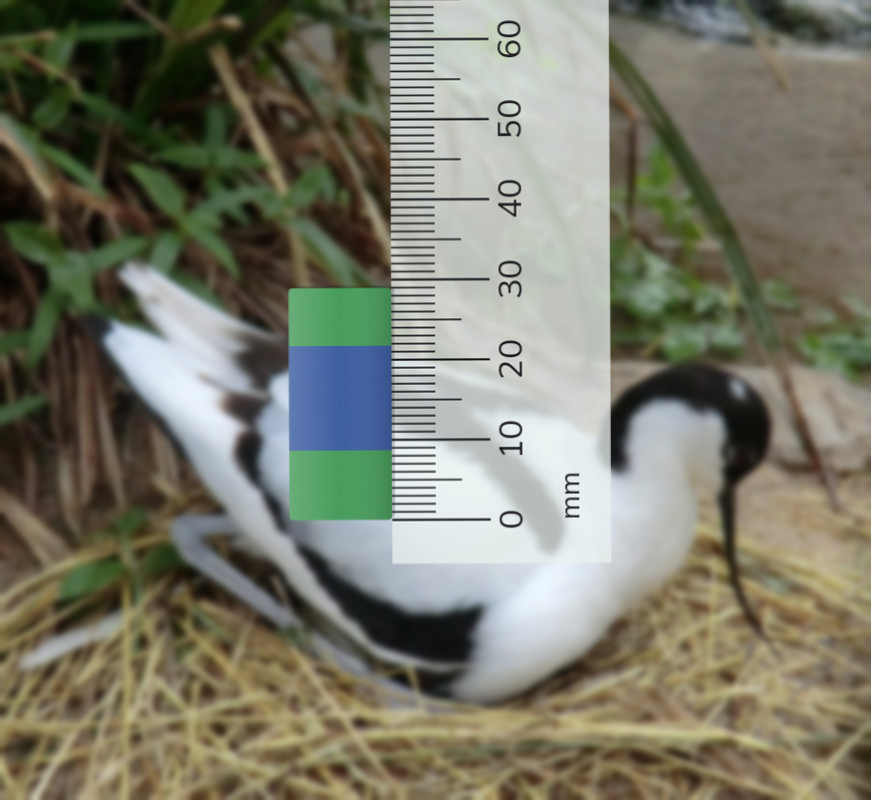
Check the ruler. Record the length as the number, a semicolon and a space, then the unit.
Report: 29; mm
